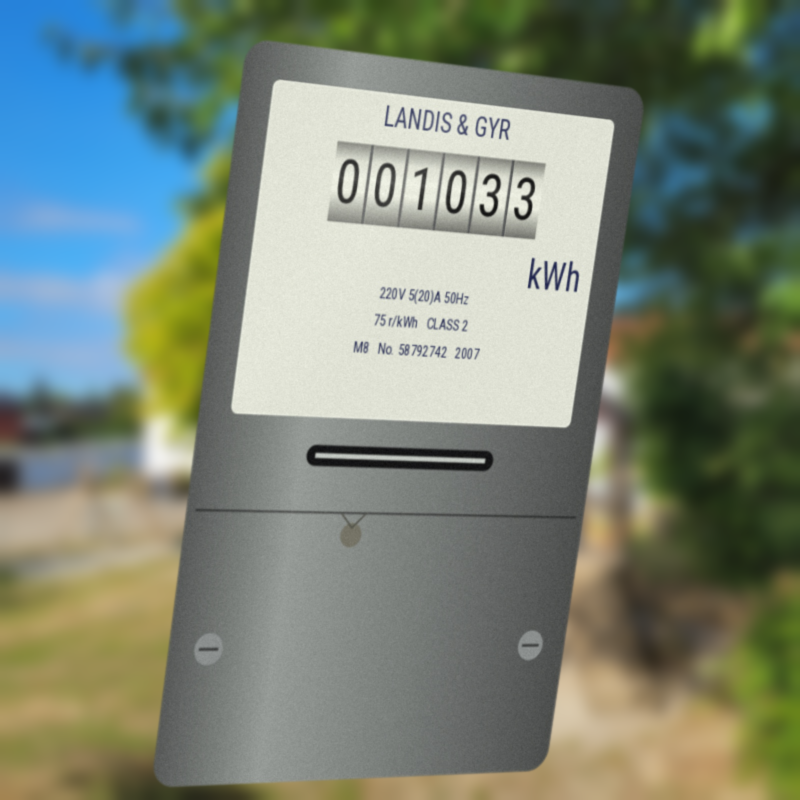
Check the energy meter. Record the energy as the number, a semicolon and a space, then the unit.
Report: 1033; kWh
